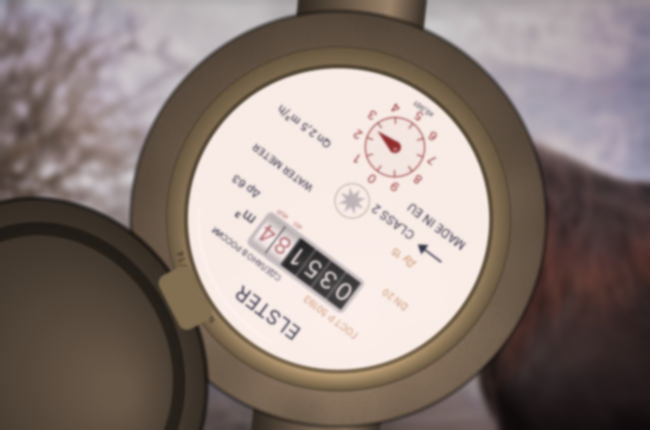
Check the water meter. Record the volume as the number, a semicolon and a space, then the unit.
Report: 351.842; m³
